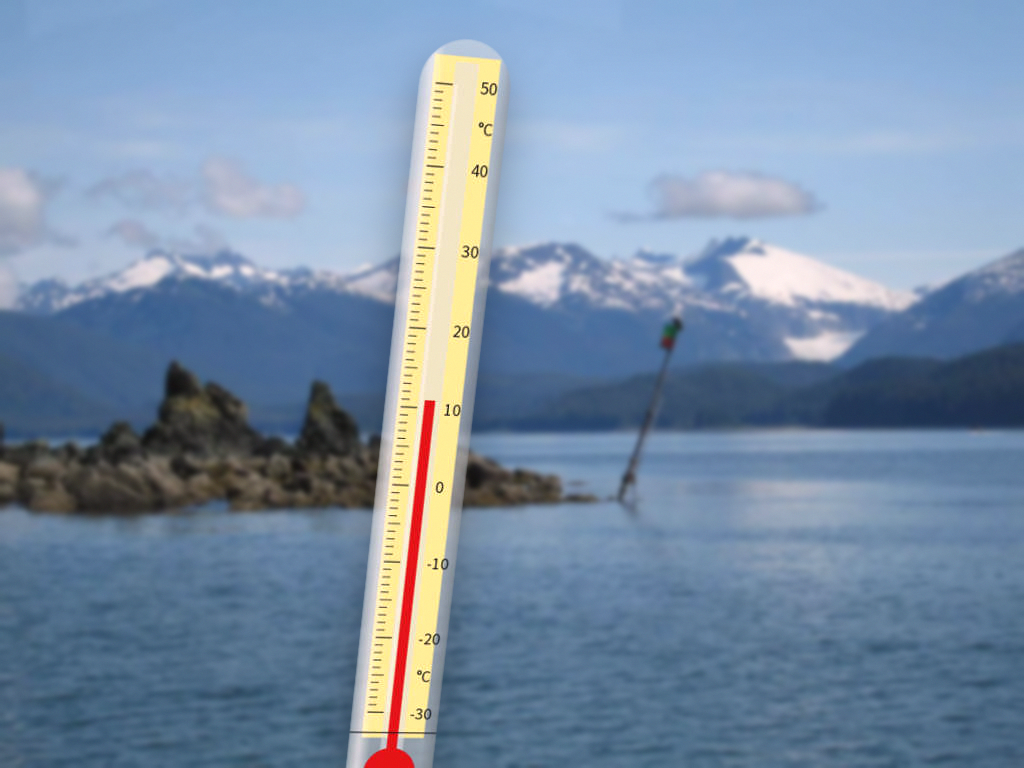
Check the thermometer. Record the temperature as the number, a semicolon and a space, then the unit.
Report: 11; °C
